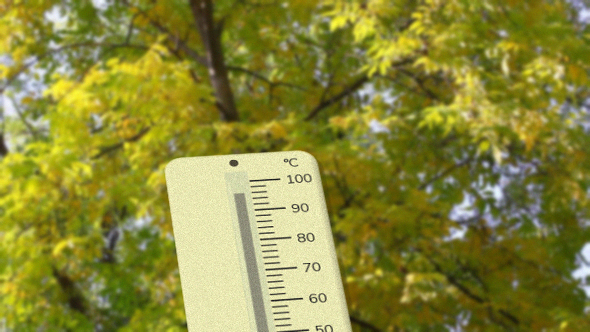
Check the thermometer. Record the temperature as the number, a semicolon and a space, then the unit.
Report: 96; °C
